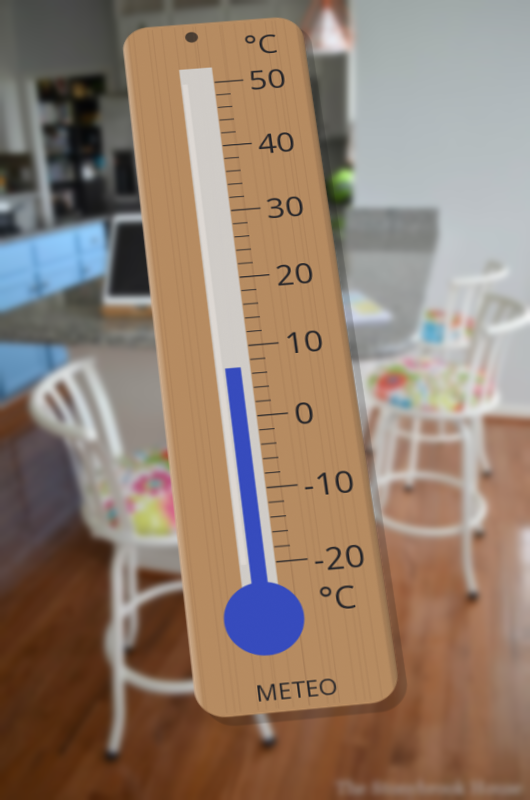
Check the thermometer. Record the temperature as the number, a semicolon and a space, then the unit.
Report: 7; °C
